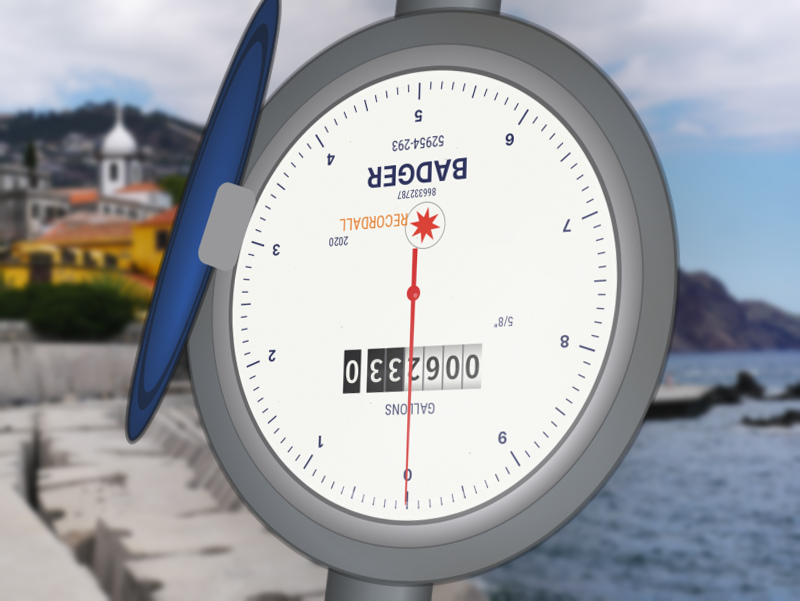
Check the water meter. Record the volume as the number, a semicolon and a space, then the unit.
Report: 62330.0; gal
